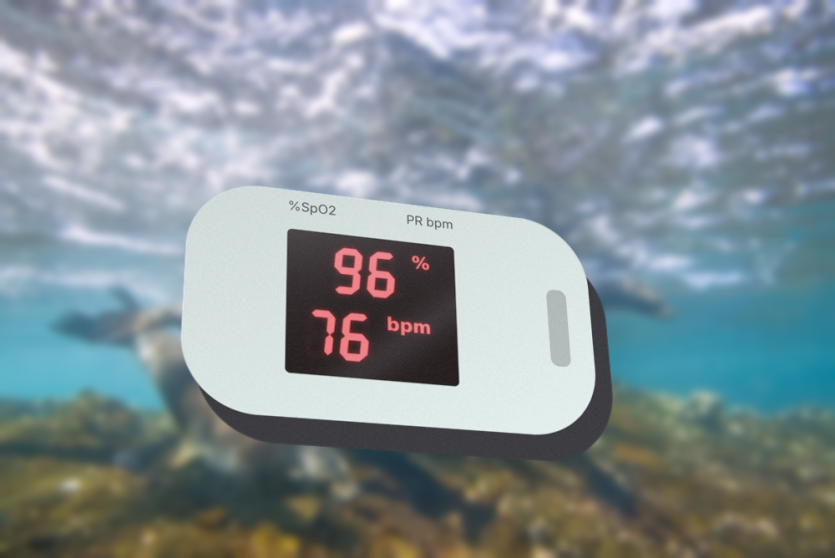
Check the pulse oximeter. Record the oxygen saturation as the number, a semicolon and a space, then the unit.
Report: 96; %
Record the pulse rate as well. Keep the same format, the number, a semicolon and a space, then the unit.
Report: 76; bpm
